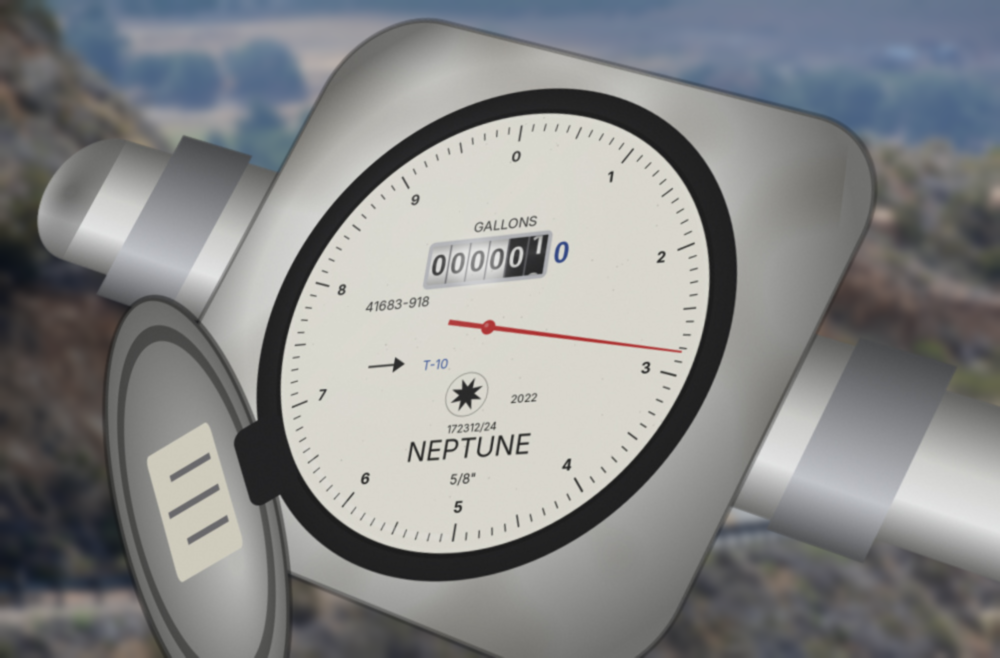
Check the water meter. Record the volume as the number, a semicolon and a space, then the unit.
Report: 12.8; gal
